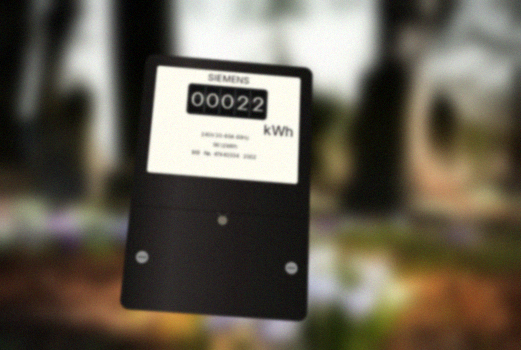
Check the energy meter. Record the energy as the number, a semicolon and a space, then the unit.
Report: 22; kWh
